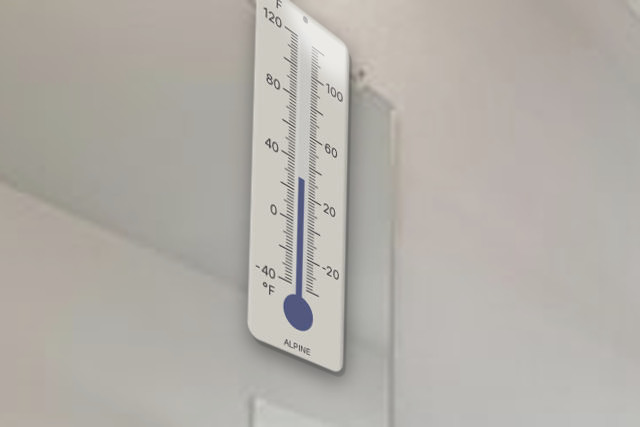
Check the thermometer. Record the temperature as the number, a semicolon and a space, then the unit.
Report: 30; °F
